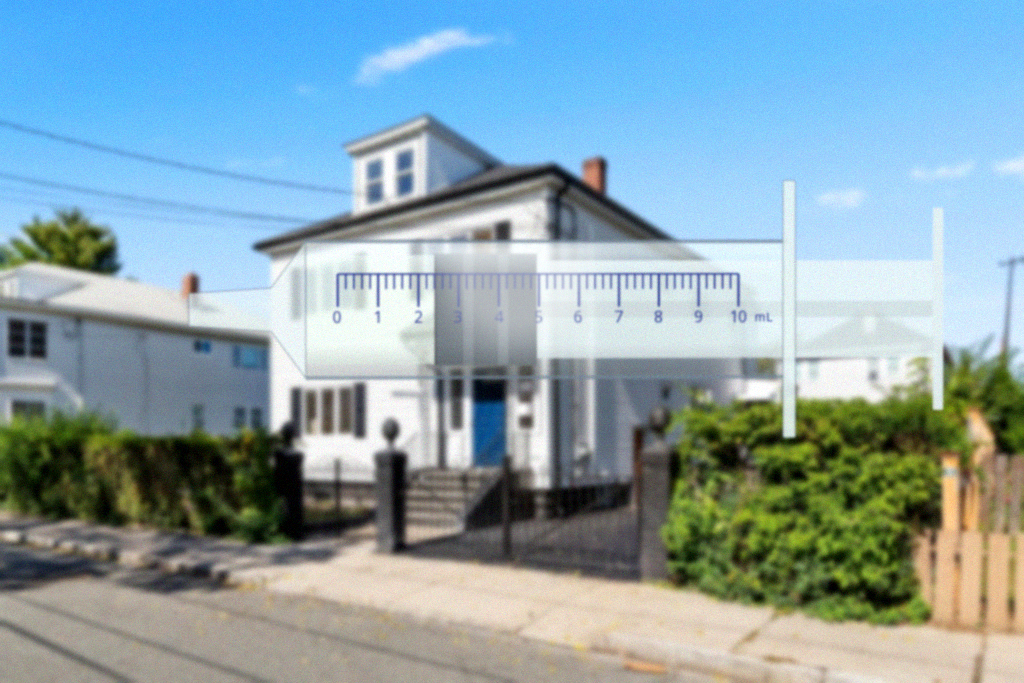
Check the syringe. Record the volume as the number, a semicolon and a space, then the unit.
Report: 2.4; mL
